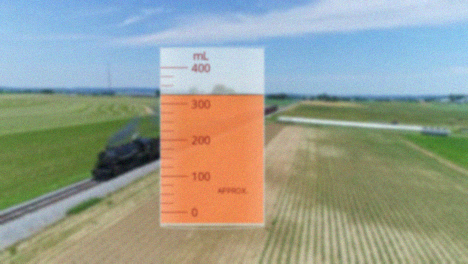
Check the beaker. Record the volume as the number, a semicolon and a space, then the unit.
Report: 325; mL
